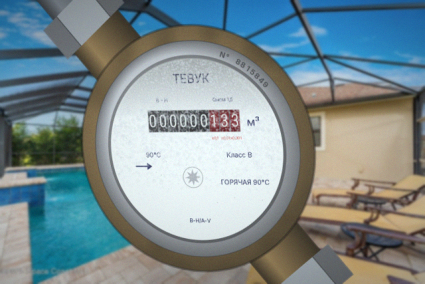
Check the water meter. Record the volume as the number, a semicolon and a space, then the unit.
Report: 0.133; m³
